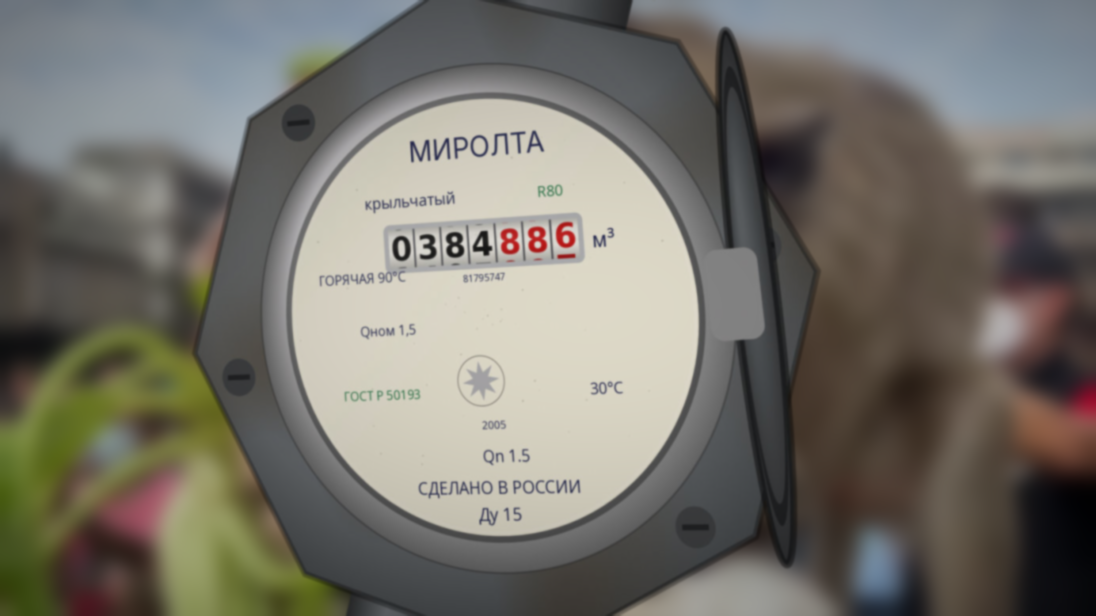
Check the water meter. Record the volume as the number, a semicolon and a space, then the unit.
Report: 384.886; m³
